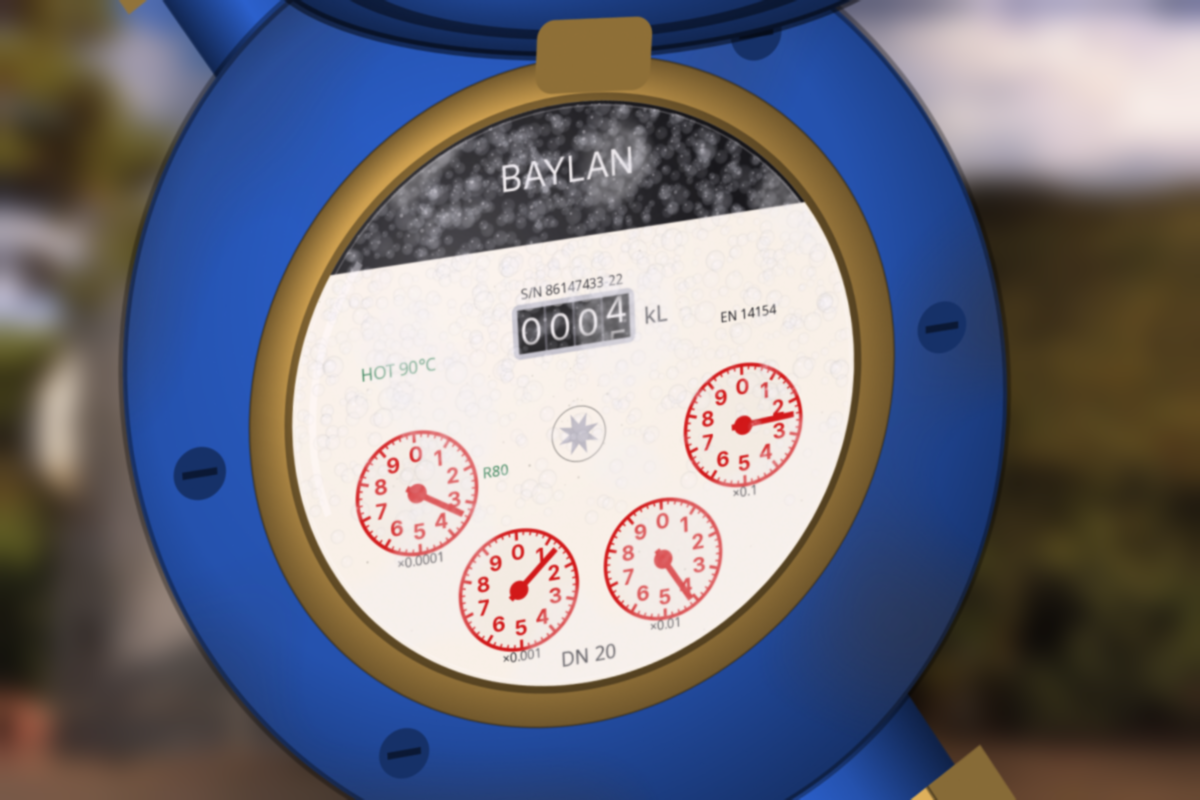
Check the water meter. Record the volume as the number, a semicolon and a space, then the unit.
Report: 4.2413; kL
